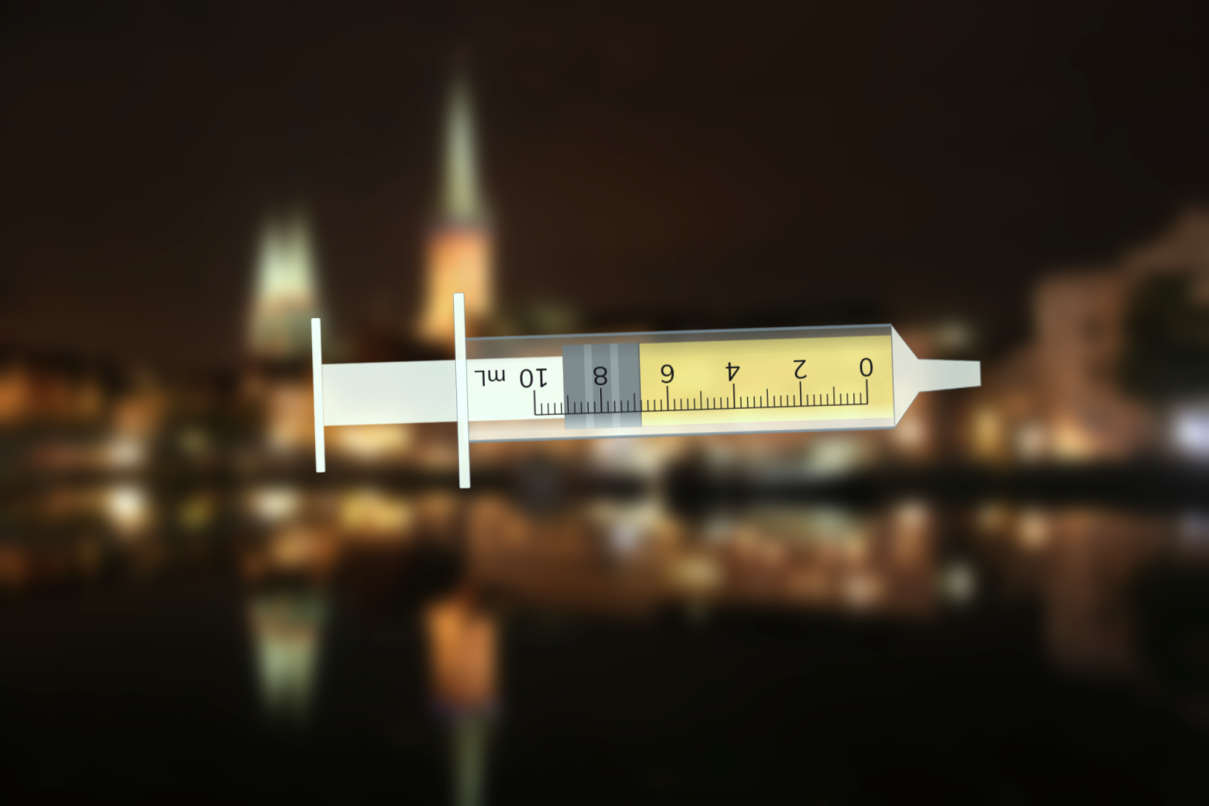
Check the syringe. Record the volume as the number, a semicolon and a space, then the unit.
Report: 6.8; mL
